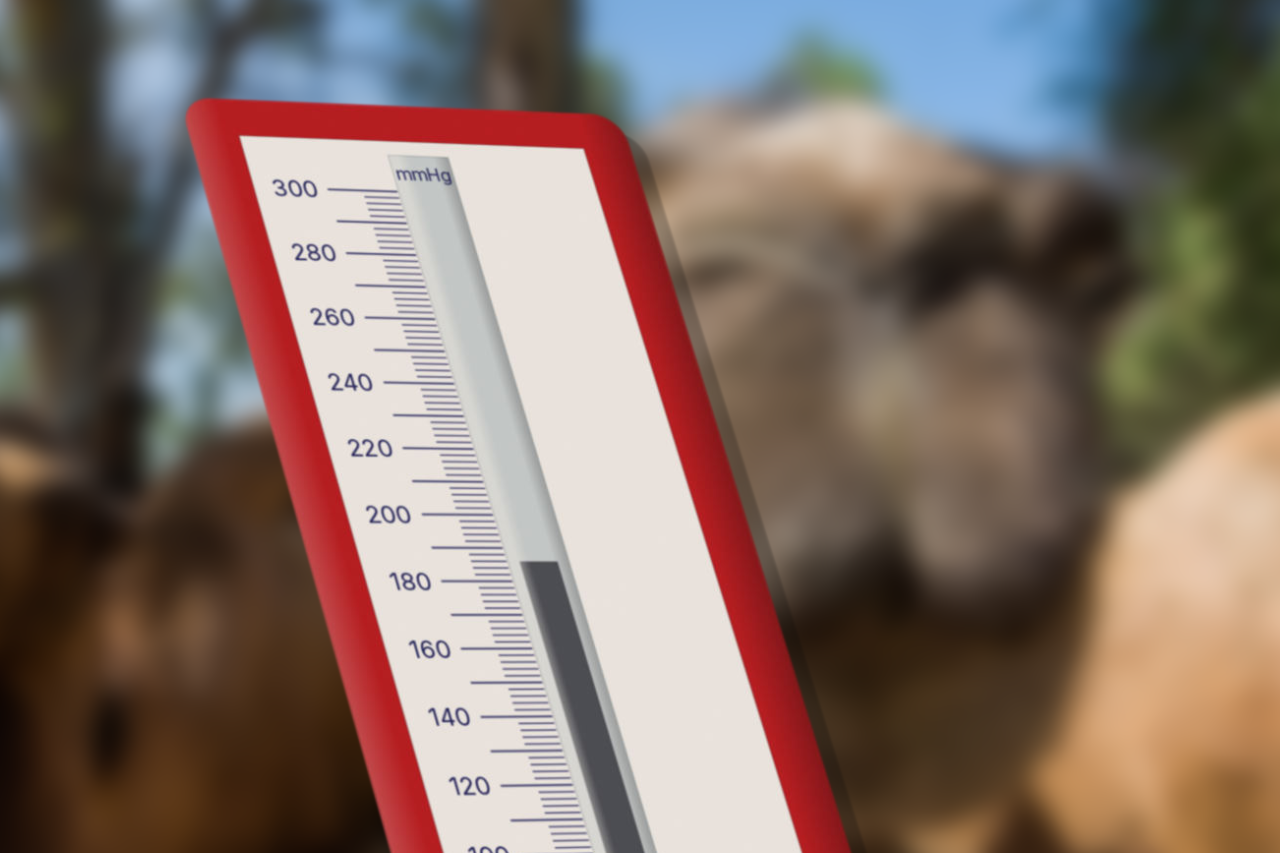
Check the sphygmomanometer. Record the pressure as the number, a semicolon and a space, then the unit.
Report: 186; mmHg
